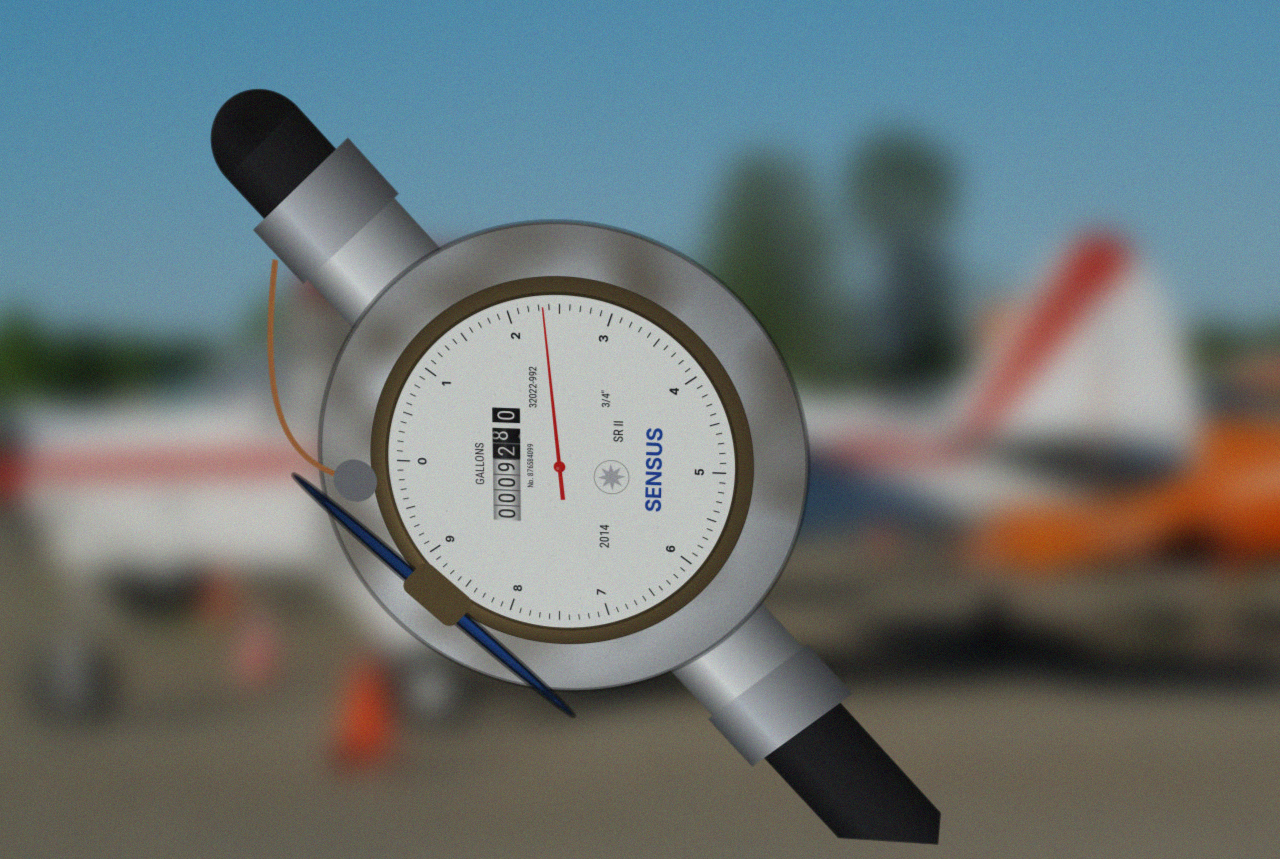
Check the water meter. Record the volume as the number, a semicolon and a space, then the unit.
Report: 9282.3; gal
